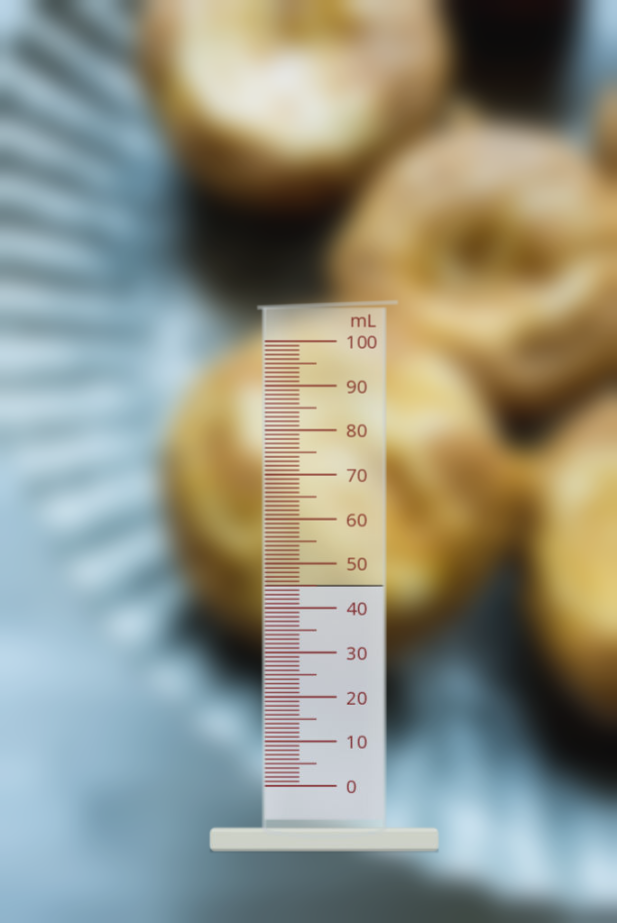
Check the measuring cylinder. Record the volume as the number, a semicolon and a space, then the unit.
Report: 45; mL
